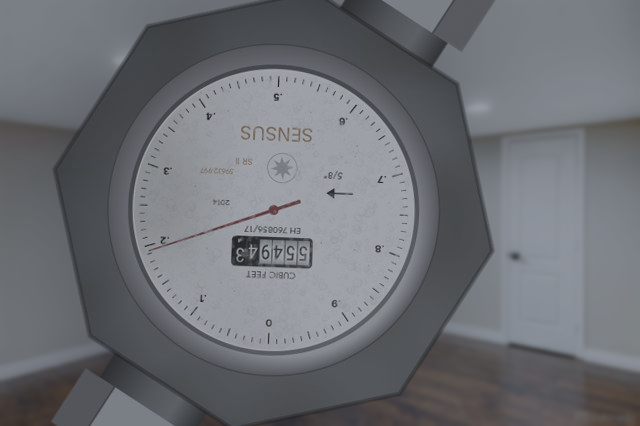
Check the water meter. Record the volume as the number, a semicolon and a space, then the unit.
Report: 554943.19; ft³
